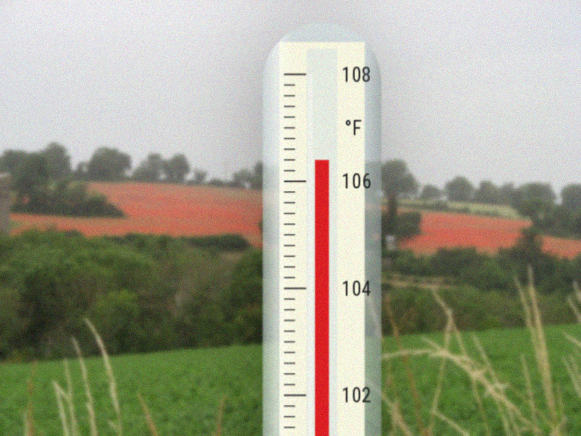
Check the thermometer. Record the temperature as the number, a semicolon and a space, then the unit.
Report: 106.4; °F
